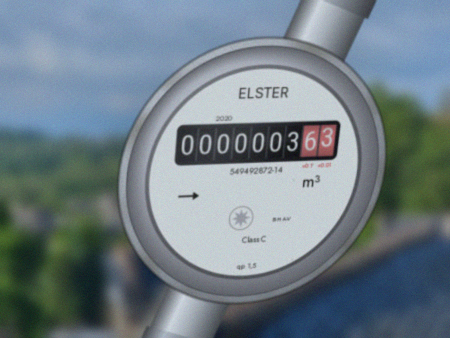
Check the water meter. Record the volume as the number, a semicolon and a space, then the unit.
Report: 3.63; m³
